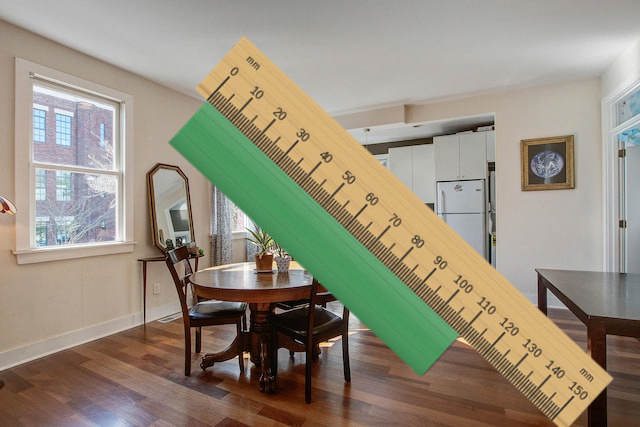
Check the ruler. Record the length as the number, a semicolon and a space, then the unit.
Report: 110; mm
